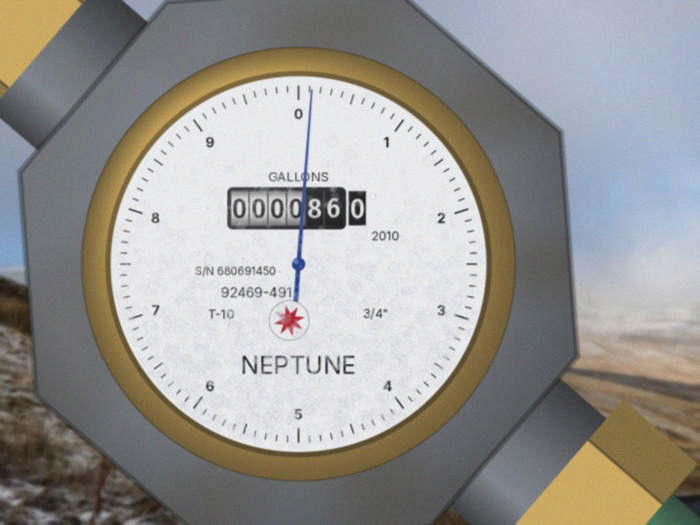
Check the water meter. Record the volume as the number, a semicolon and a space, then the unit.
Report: 860.1; gal
